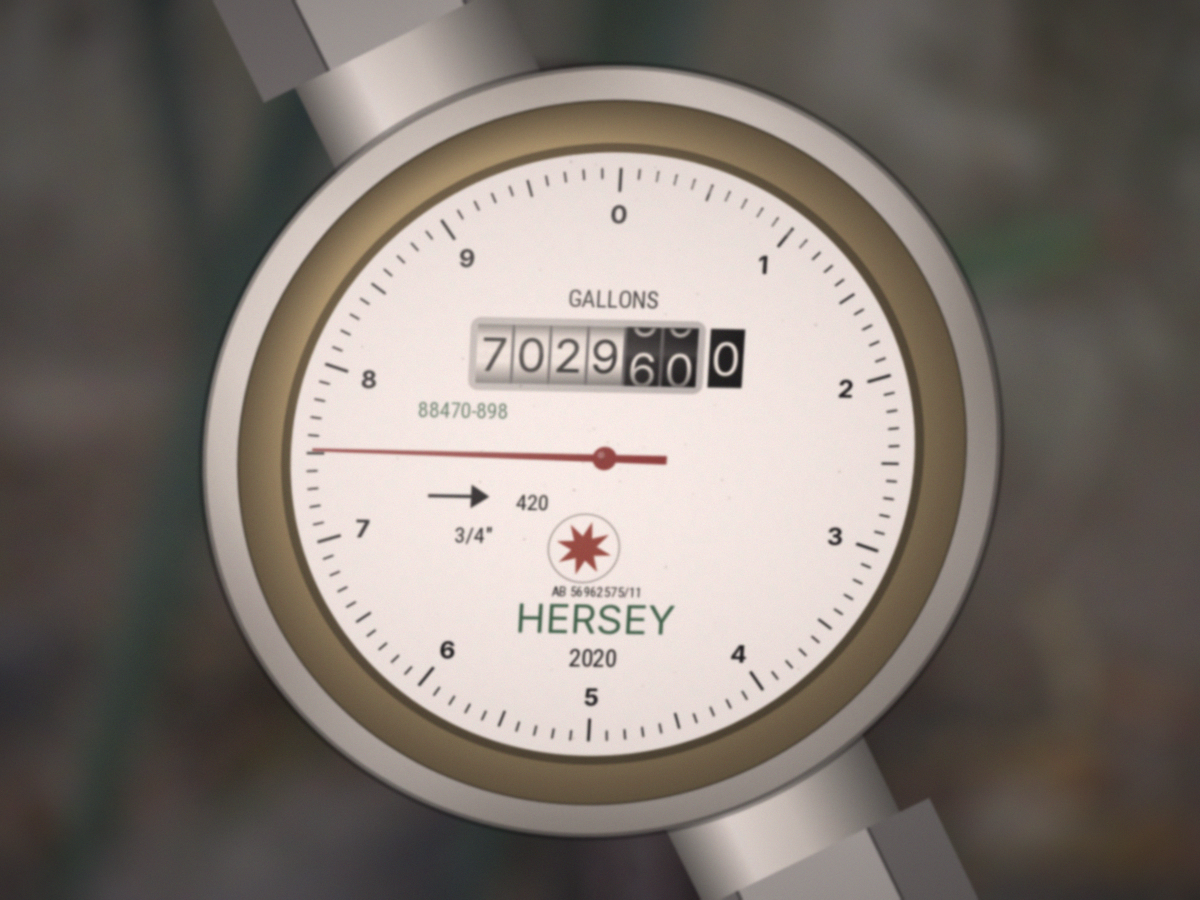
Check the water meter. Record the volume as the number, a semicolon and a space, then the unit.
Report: 7029597.5; gal
